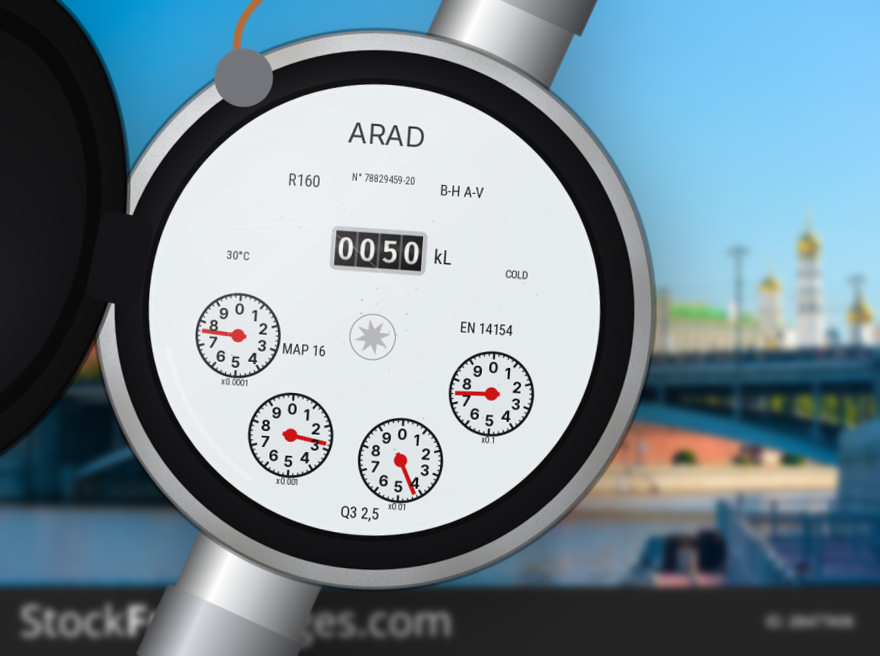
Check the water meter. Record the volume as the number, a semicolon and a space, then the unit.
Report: 50.7427; kL
